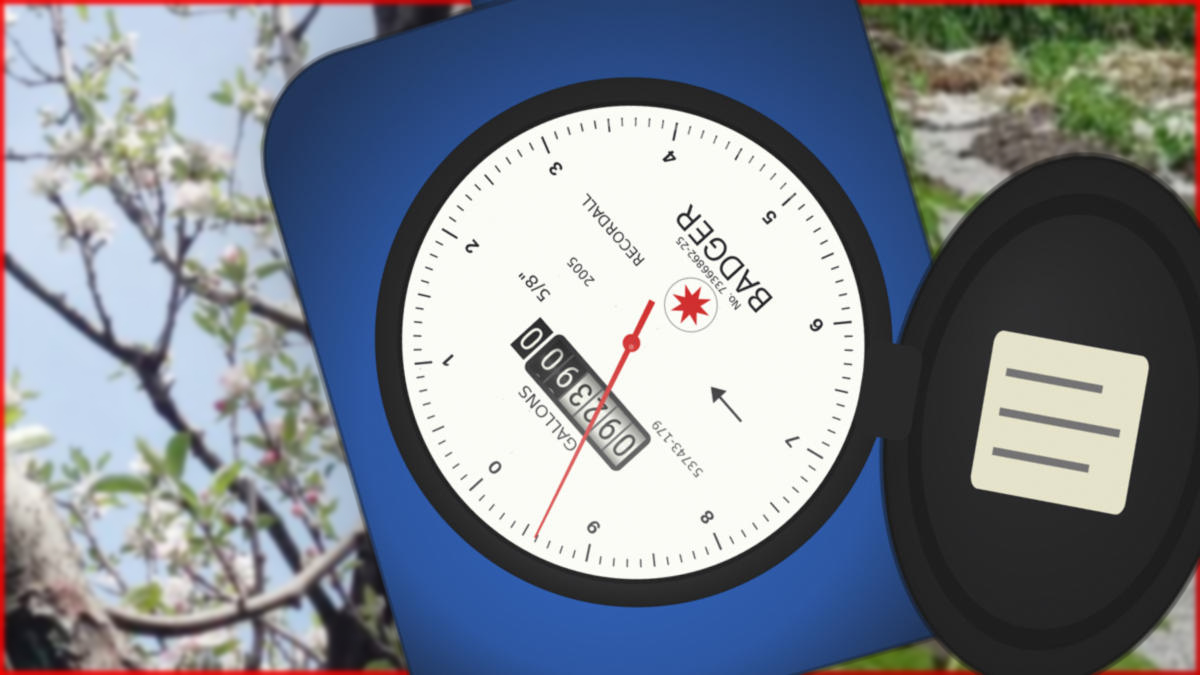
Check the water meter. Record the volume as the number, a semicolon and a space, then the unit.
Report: 923899.4; gal
